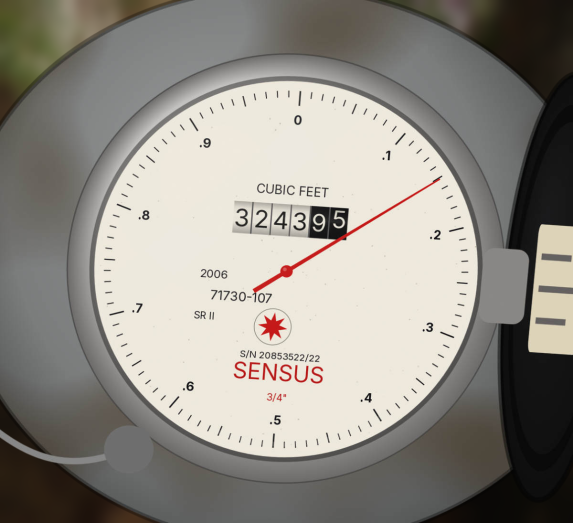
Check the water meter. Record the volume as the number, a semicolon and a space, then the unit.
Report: 324395.15; ft³
